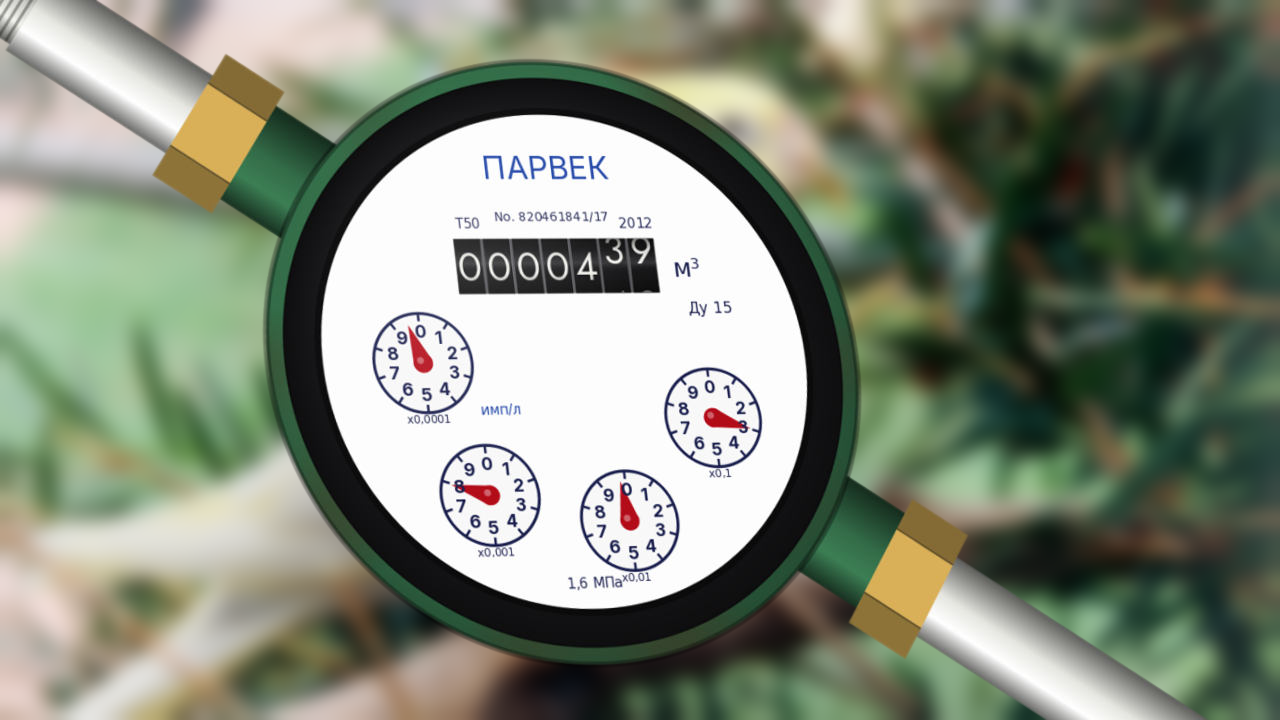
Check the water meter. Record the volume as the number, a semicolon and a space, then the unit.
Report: 439.2979; m³
